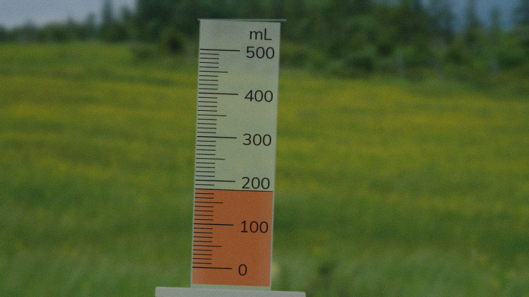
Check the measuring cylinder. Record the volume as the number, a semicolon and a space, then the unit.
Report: 180; mL
